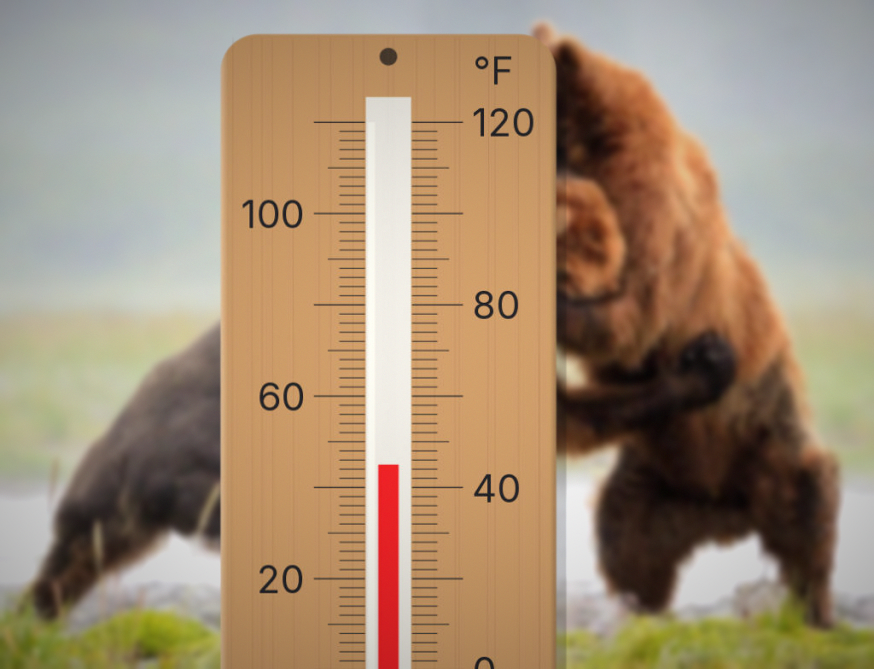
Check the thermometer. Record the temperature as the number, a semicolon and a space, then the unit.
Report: 45; °F
